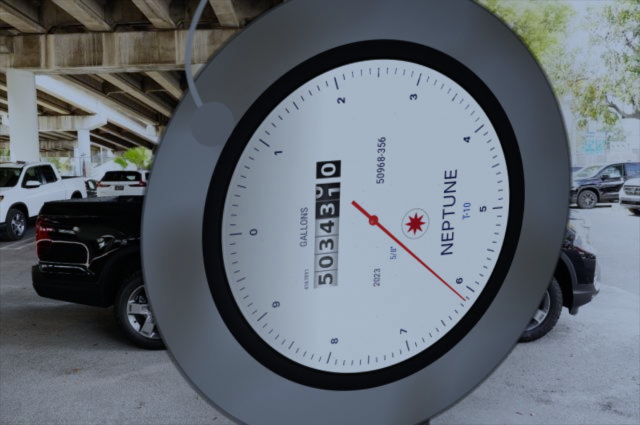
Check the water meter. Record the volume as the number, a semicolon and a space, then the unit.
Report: 5034306.1; gal
